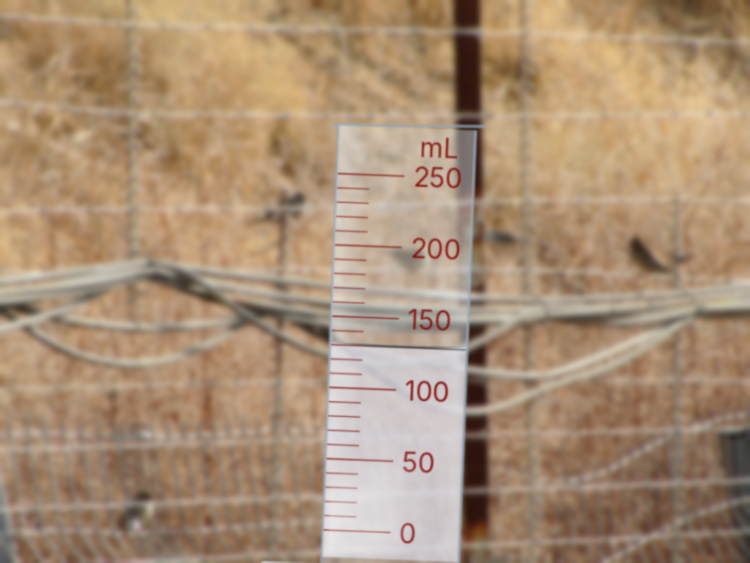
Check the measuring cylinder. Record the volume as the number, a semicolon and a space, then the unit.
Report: 130; mL
